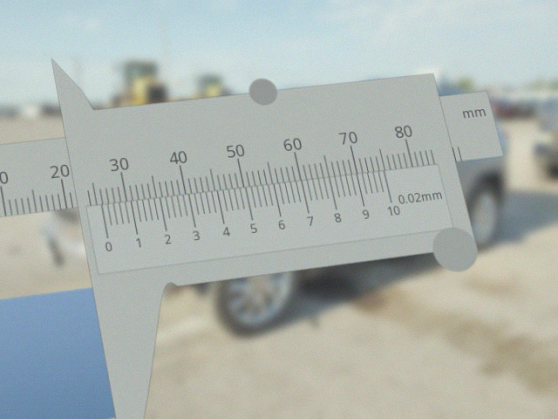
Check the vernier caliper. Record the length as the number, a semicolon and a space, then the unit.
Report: 25.8; mm
